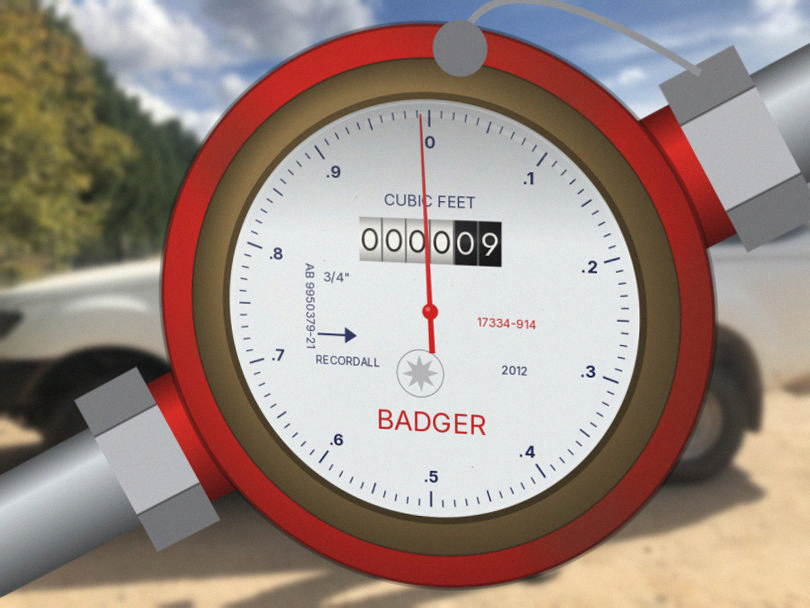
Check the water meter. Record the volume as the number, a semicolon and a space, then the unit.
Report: 8.99; ft³
